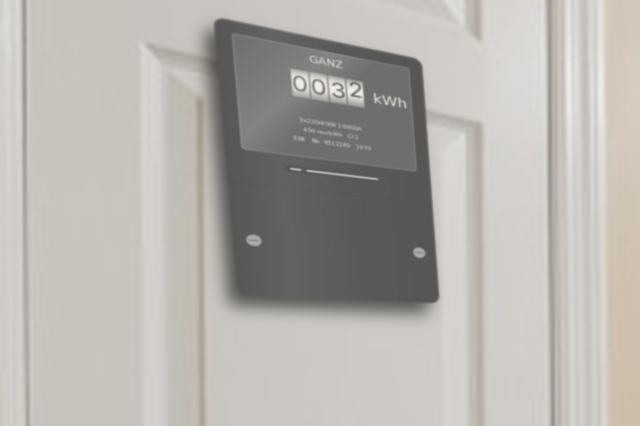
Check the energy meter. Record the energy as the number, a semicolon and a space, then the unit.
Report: 32; kWh
